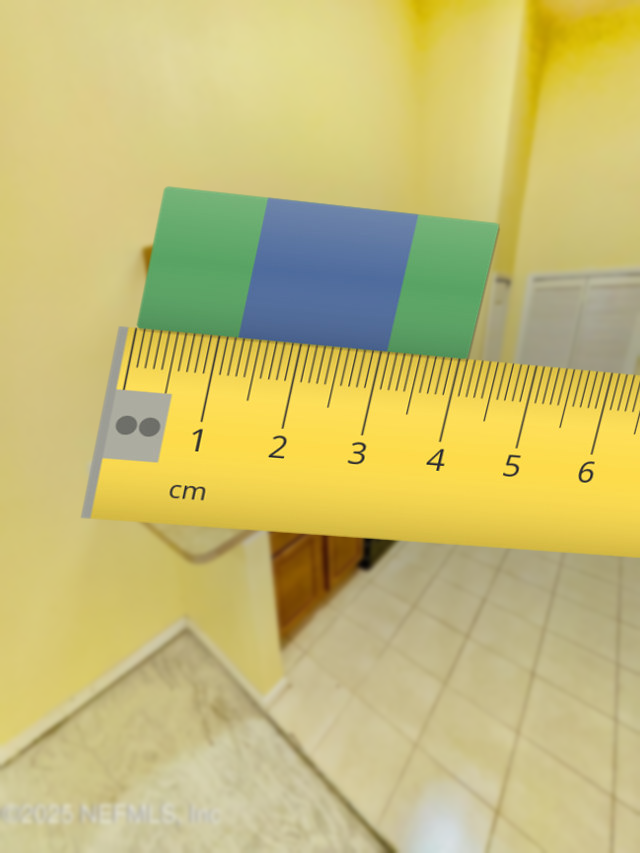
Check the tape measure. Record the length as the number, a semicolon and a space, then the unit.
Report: 4.1; cm
